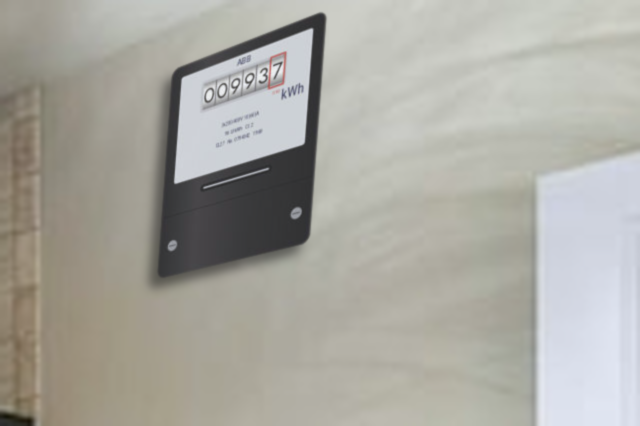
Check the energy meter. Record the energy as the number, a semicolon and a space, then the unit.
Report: 993.7; kWh
